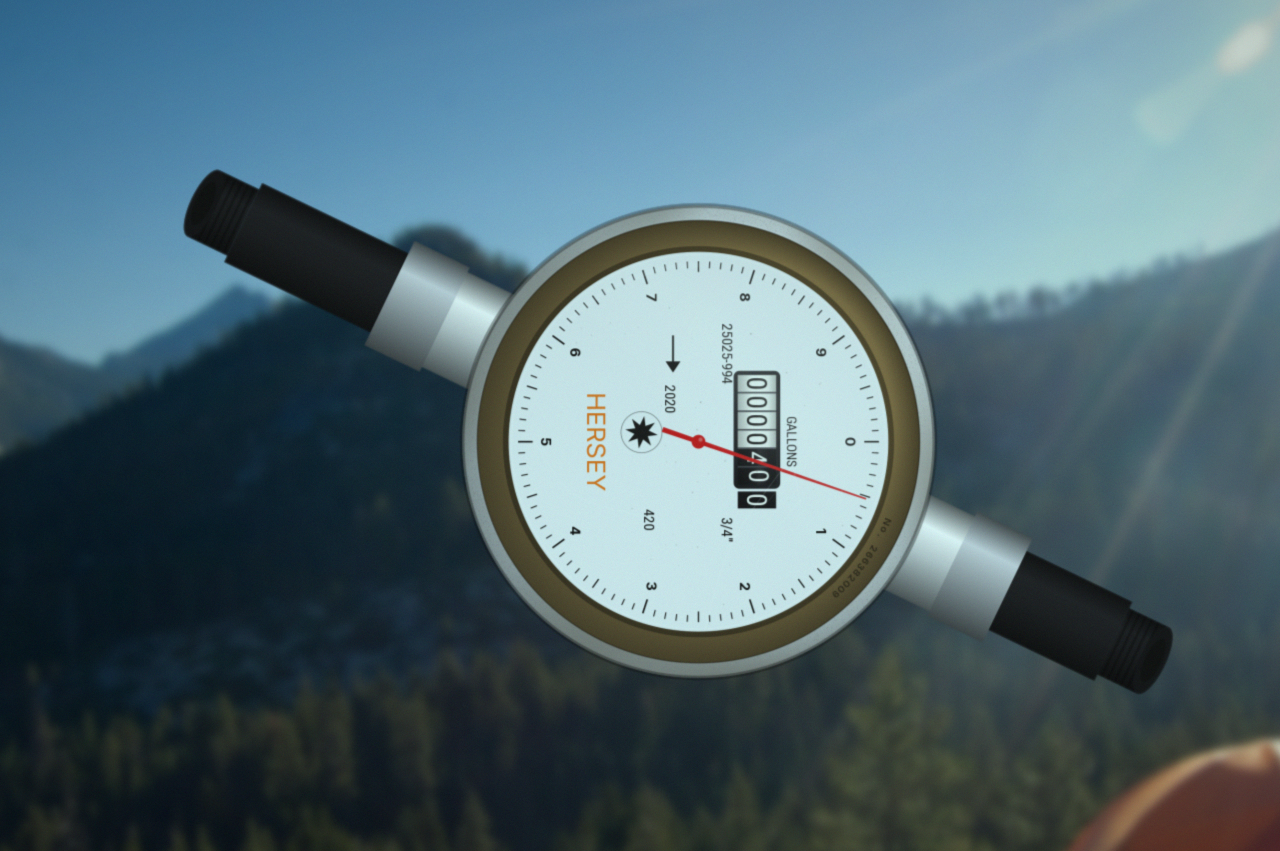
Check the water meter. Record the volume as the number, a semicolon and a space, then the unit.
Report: 400.5; gal
